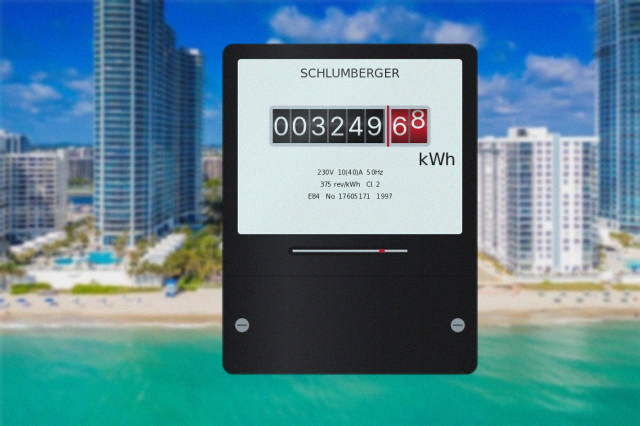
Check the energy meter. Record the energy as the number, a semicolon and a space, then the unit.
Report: 3249.68; kWh
